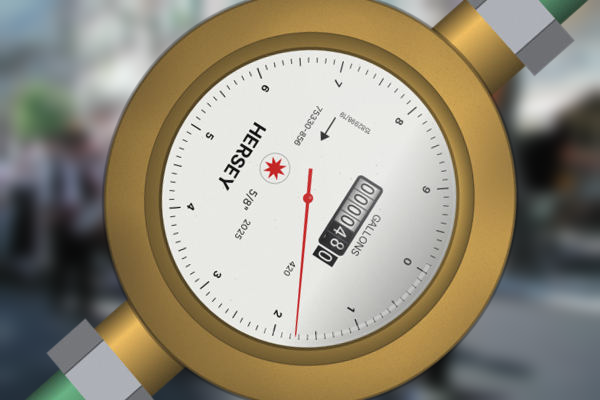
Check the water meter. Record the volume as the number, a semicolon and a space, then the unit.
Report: 481.7; gal
